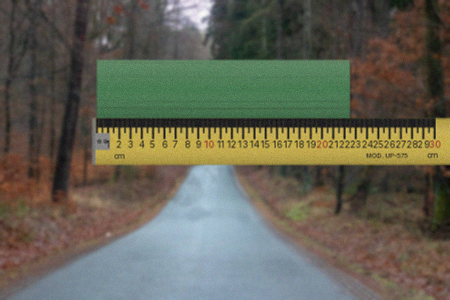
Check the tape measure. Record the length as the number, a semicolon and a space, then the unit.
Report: 22.5; cm
